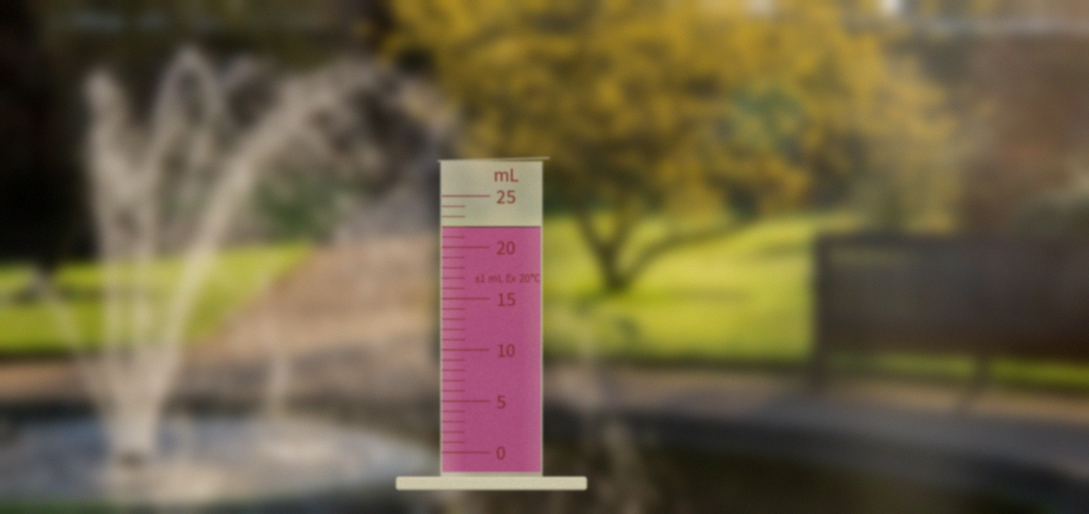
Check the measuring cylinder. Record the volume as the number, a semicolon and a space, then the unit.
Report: 22; mL
